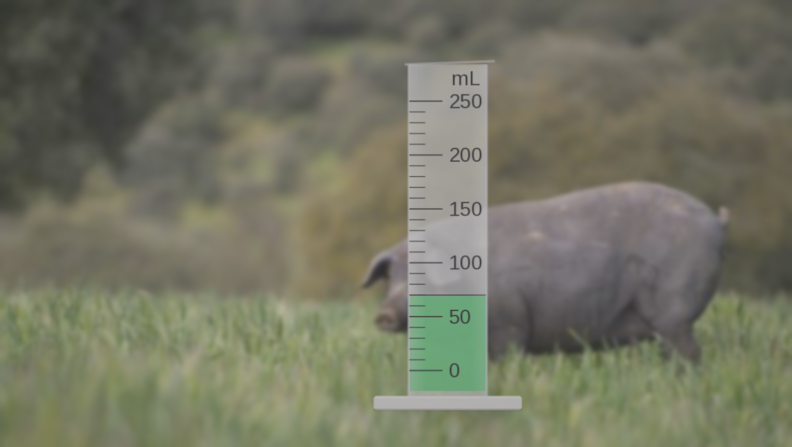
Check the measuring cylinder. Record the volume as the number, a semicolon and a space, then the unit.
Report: 70; mL
